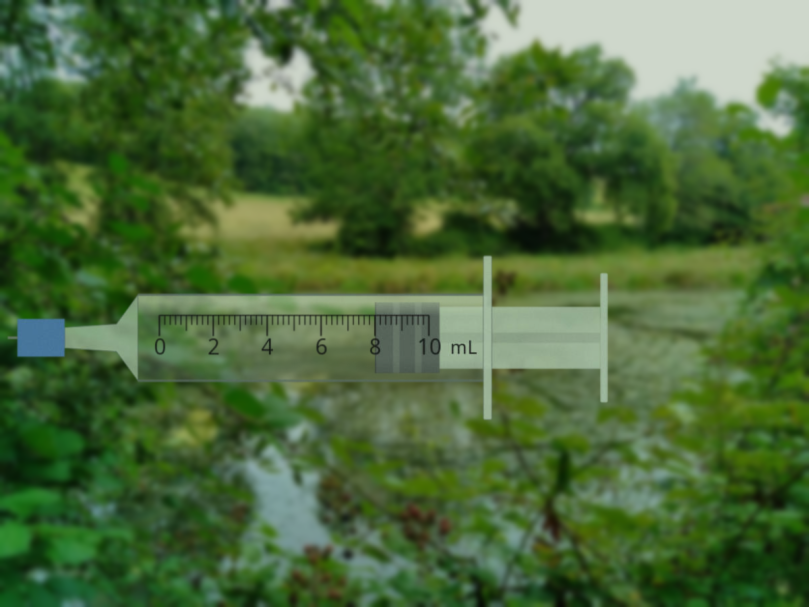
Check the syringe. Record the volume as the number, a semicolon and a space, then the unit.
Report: 8; mL
